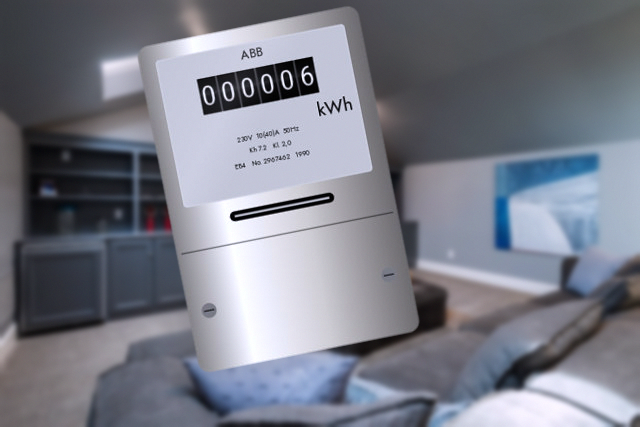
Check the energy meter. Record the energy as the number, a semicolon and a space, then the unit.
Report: 6; kWh
